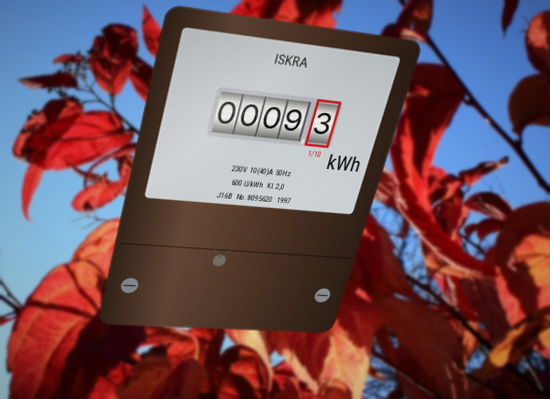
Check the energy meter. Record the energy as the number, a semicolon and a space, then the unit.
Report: 9.3; kWh
